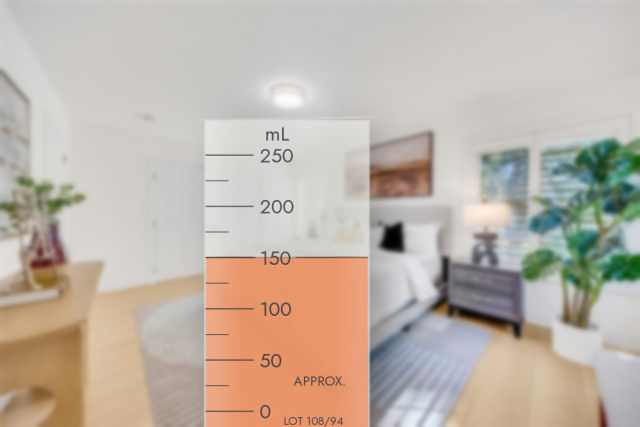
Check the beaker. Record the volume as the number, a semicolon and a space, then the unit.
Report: 150; mL
